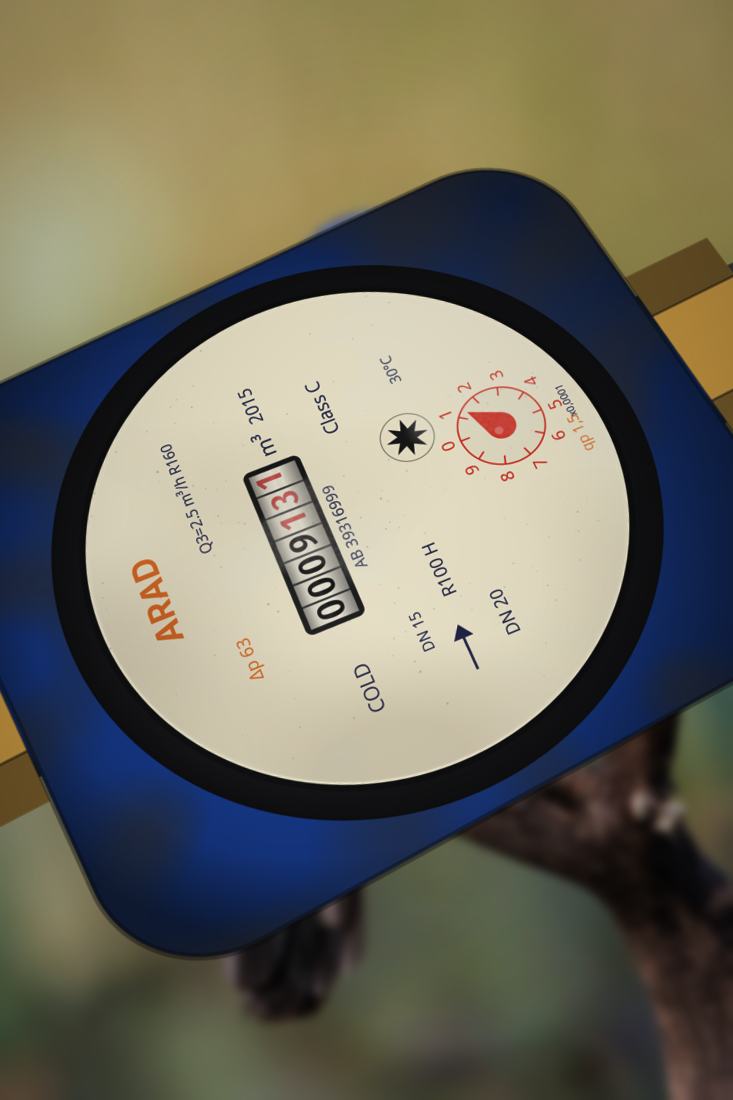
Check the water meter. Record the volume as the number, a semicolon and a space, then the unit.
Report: 9.1311; m³
